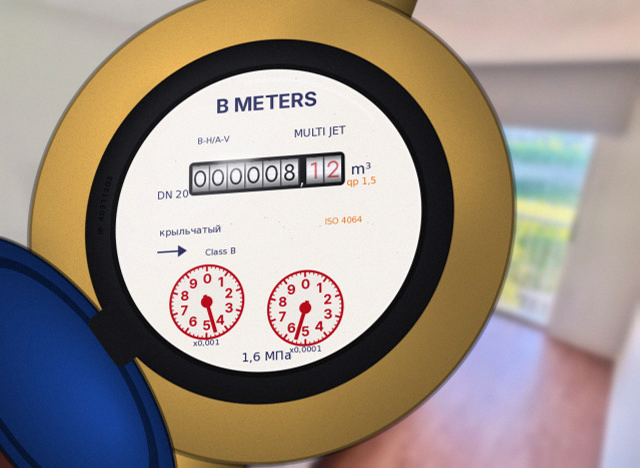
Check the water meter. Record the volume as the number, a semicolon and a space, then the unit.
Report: 8.1245; m³
